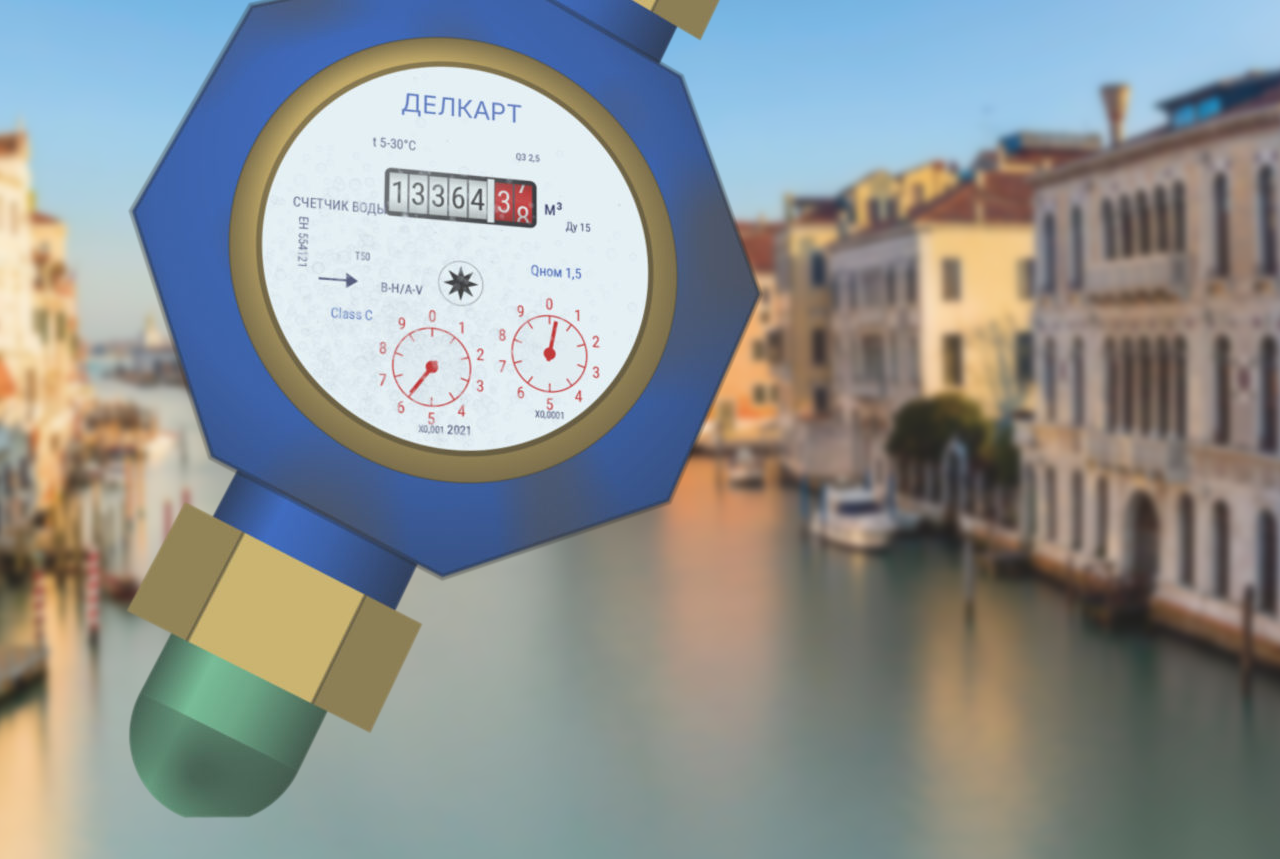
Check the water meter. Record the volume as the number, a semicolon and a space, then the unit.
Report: 13364.3760; m³
